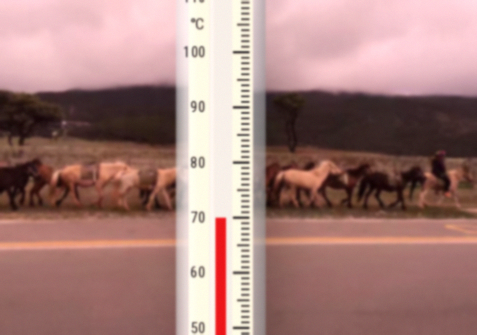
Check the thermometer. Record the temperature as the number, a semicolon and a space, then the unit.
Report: 70; °C
